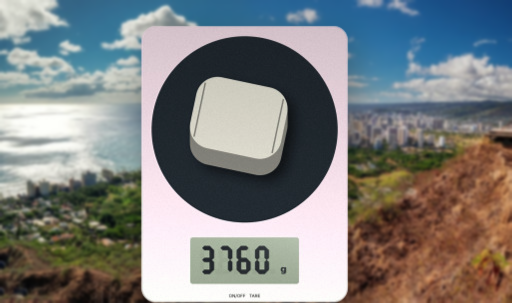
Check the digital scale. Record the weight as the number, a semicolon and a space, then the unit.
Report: 3760; g
